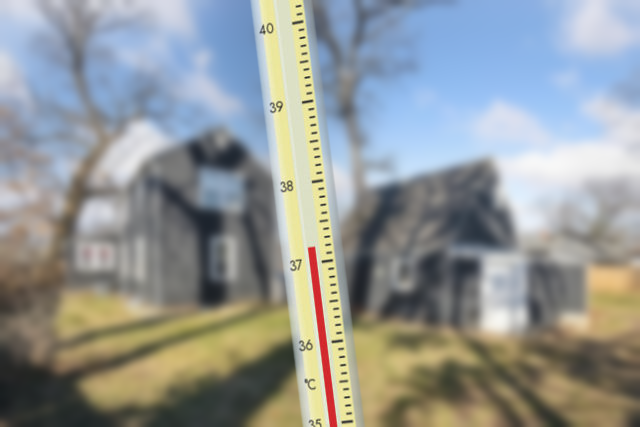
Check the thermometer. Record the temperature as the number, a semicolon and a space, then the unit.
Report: 37.2; °C
